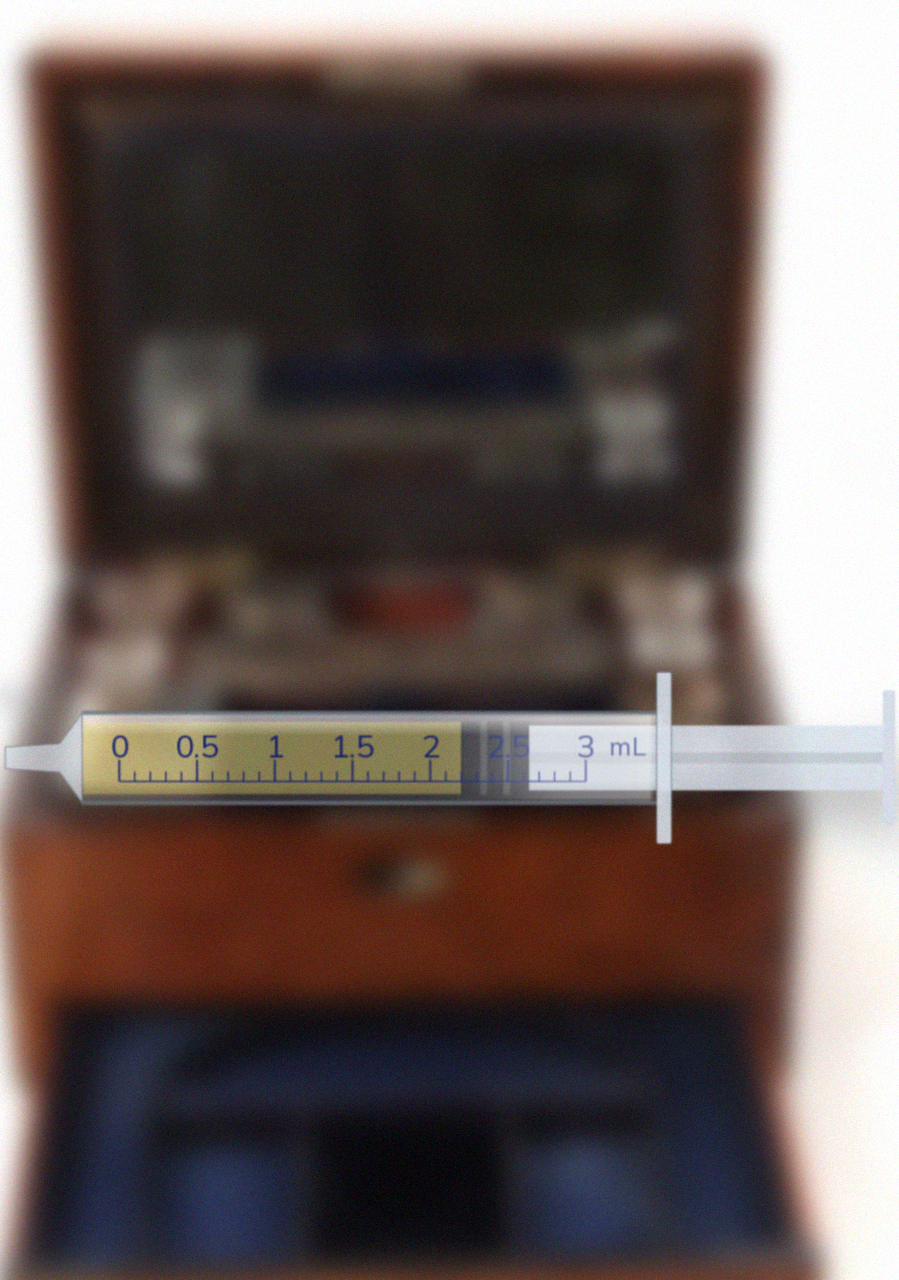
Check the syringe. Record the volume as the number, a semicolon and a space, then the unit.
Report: 2.2; mL
